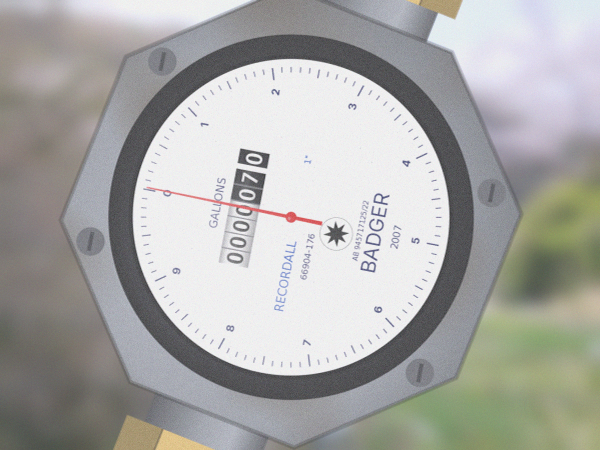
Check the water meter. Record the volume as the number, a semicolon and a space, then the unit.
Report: 70.0; gal
